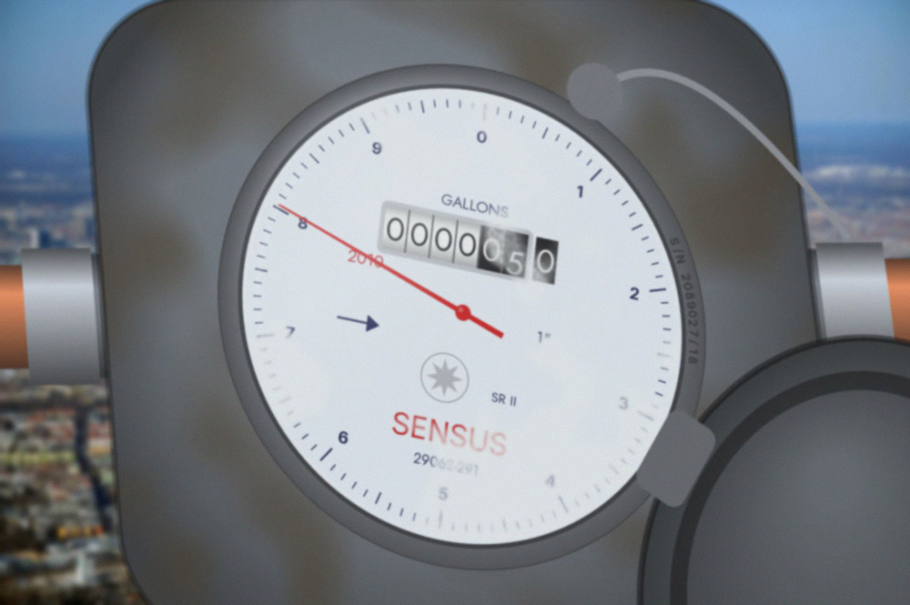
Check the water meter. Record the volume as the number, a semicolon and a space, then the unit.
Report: 48.0; gal
